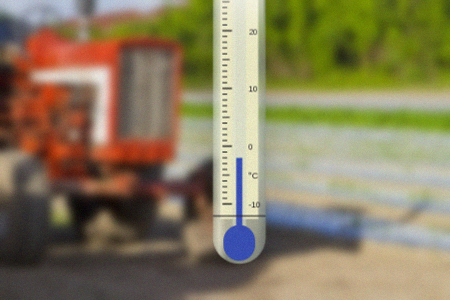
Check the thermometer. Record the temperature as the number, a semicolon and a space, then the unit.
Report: -2; °C
